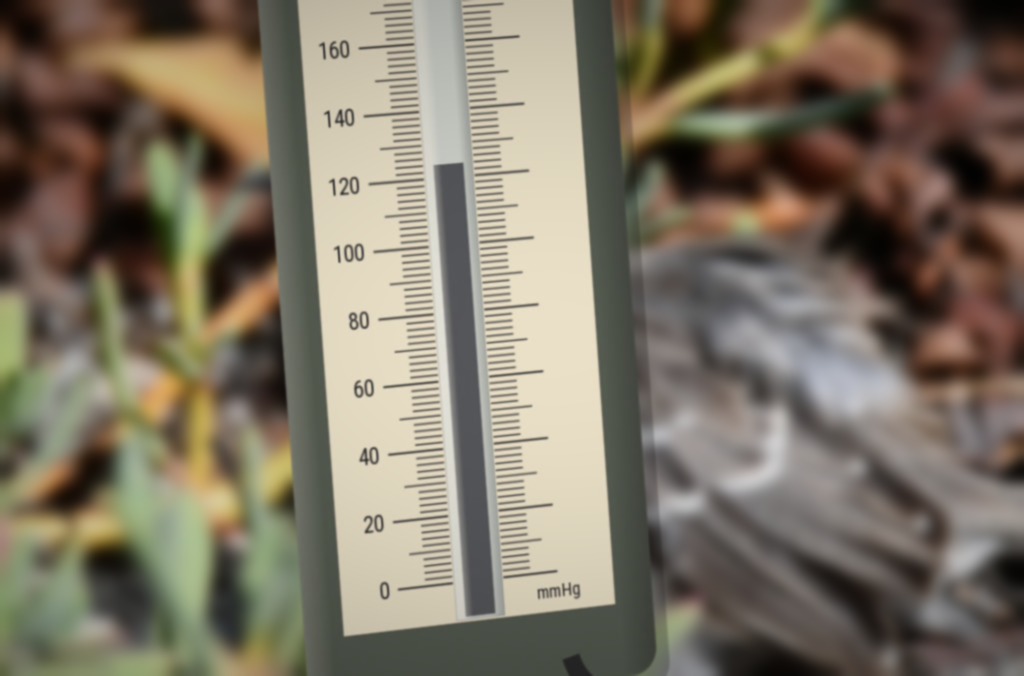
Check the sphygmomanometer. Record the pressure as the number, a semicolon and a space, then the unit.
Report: 124; mmHg
